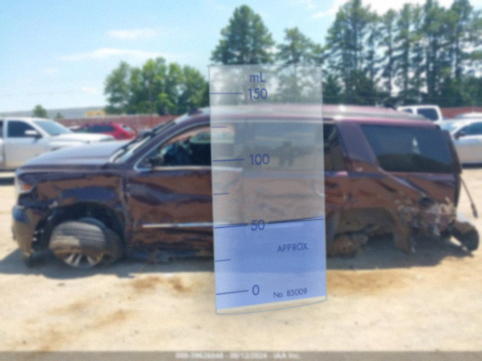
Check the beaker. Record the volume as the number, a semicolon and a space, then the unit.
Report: 50; mL
